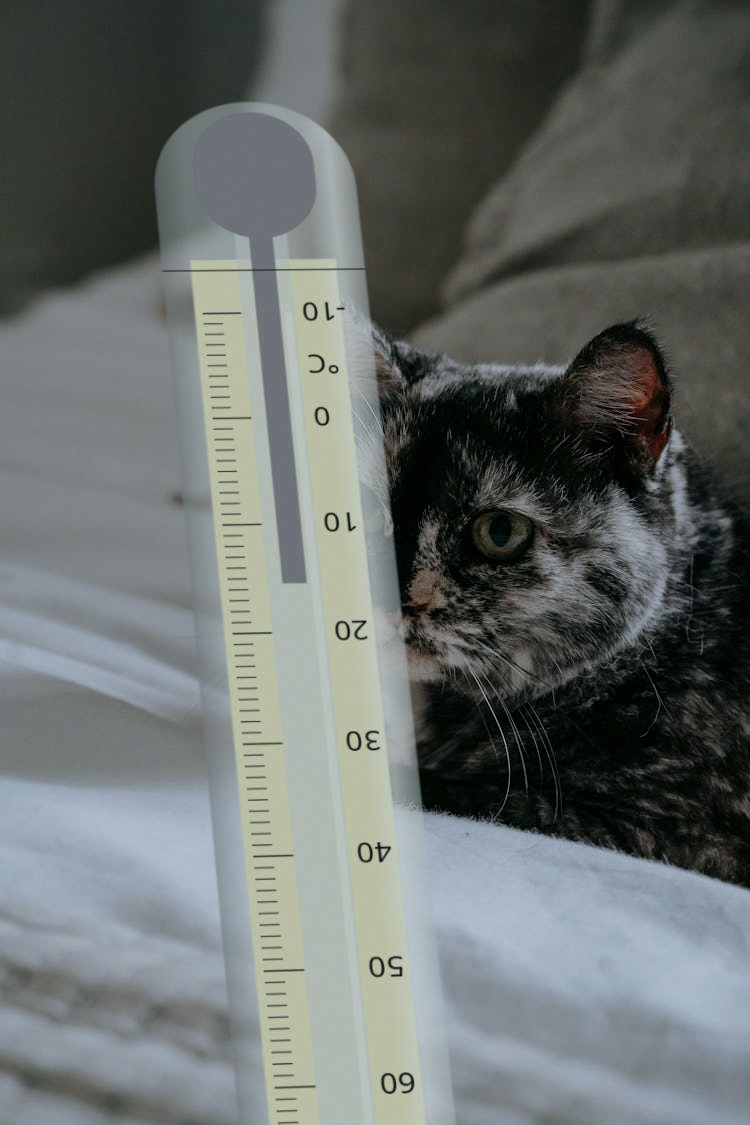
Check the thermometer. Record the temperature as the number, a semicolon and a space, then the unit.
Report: 15.5; °C
